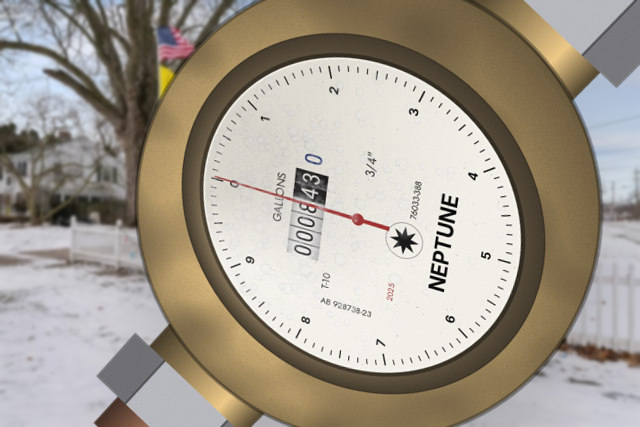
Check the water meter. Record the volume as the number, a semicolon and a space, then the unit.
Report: 8430.0; gal
